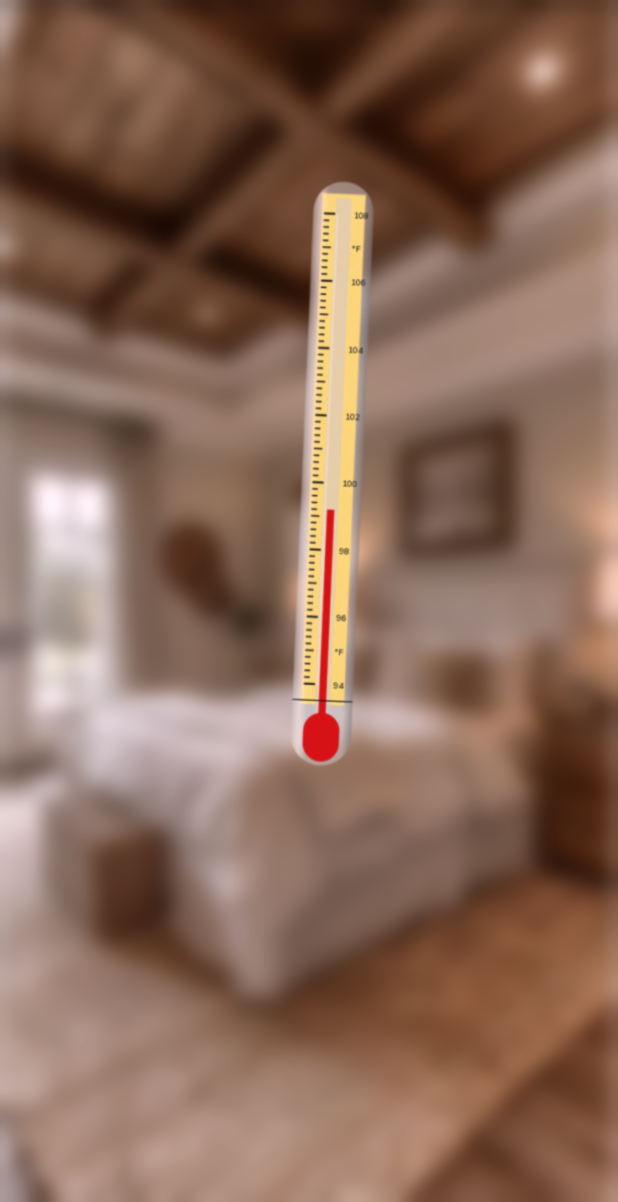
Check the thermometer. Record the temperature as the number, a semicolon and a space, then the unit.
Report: 99.2; °F
